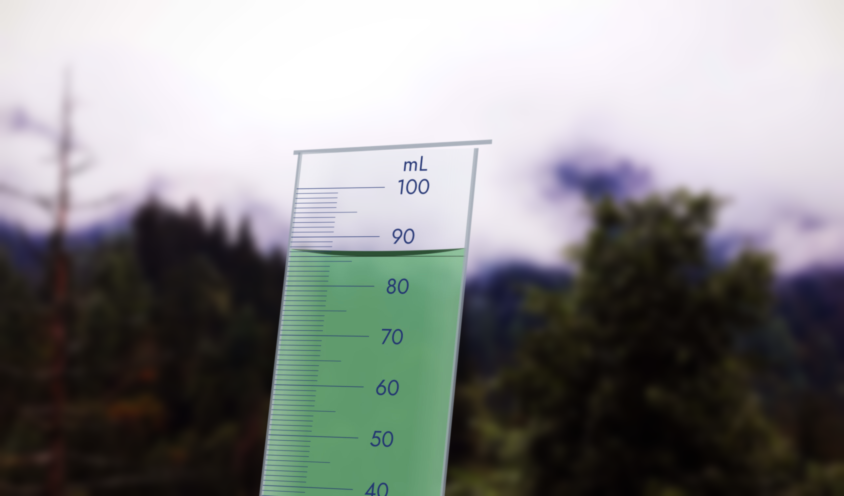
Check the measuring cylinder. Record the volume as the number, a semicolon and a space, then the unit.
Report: 86; mL
